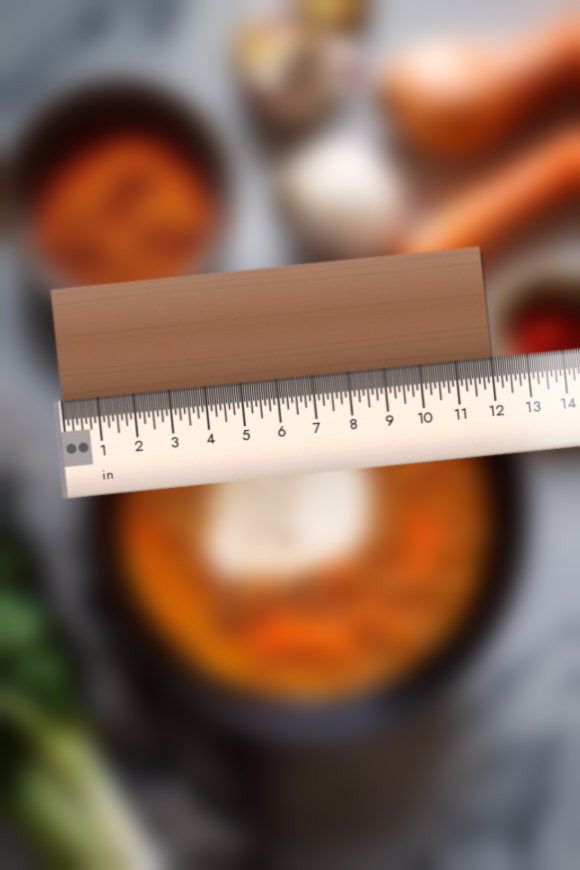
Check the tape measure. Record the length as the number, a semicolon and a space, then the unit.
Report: 12; in
